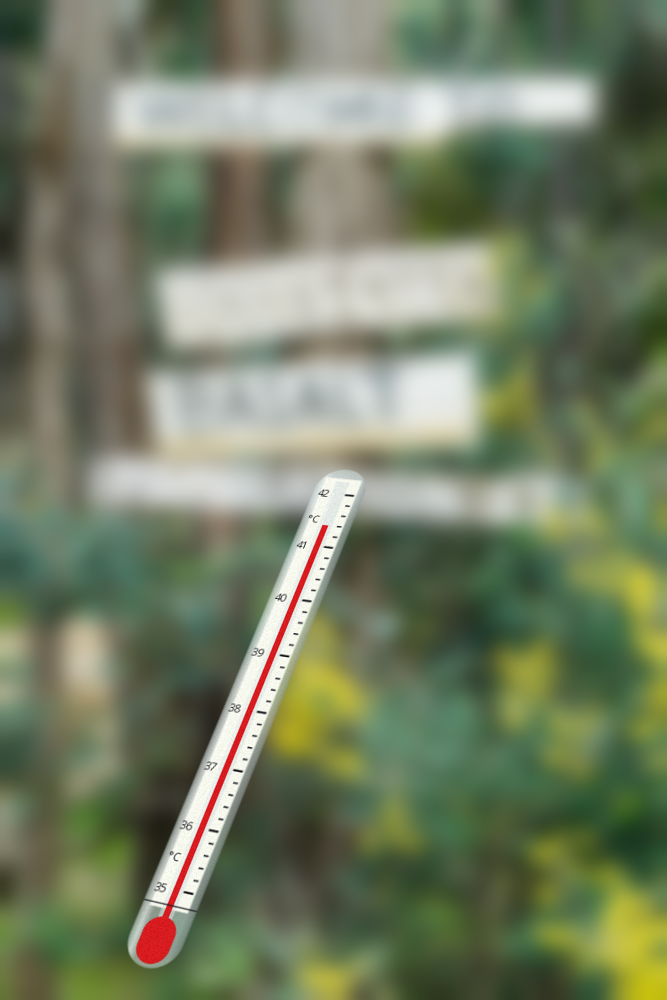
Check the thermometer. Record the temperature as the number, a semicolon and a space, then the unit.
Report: 41.4; °C
